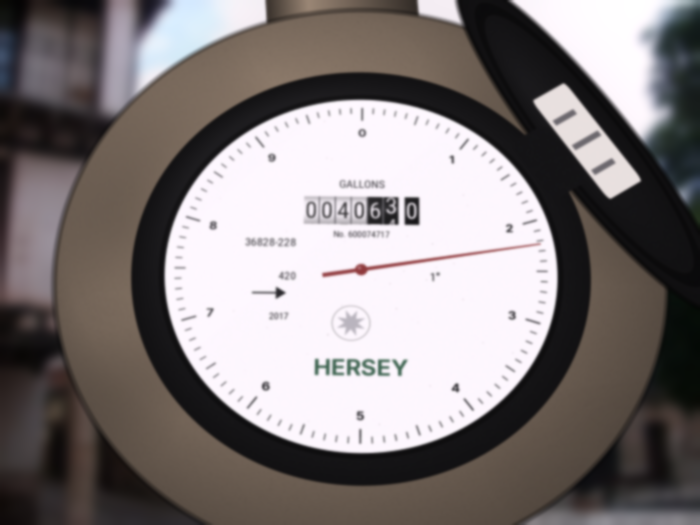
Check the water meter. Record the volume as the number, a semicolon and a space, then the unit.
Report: 40632.2; gal
